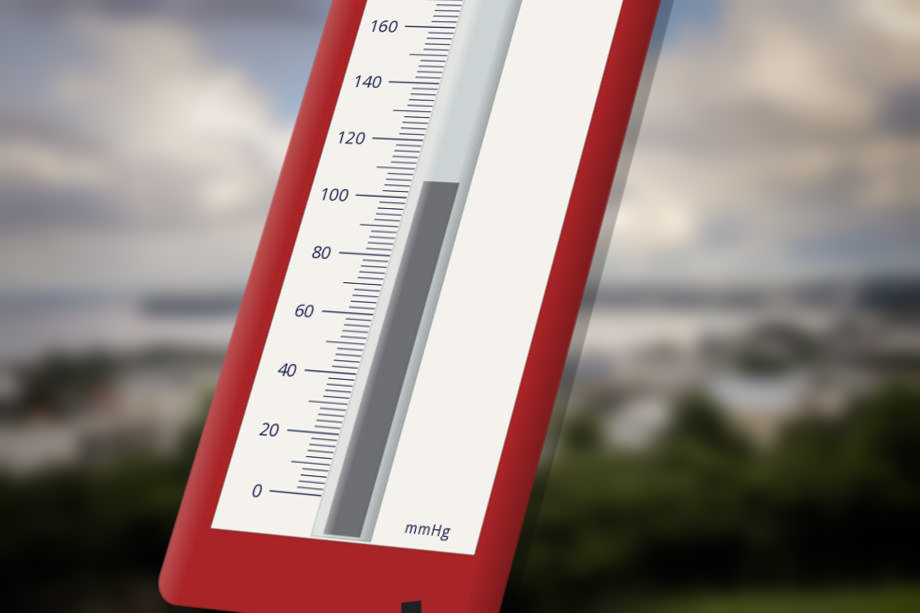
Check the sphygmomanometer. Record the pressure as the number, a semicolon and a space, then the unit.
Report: 106; mmHg
